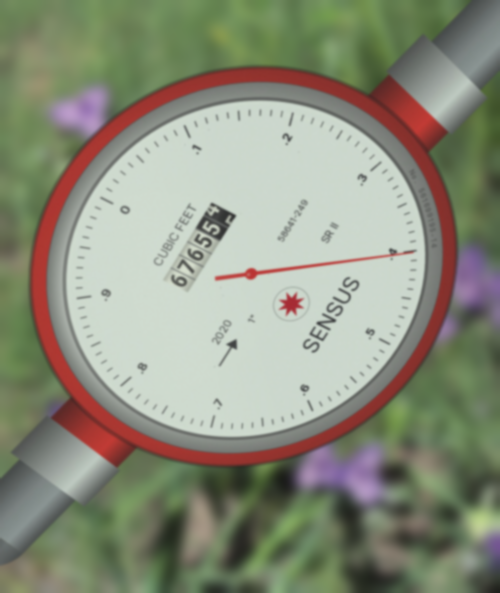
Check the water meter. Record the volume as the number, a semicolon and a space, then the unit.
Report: 676554.40; ft³
